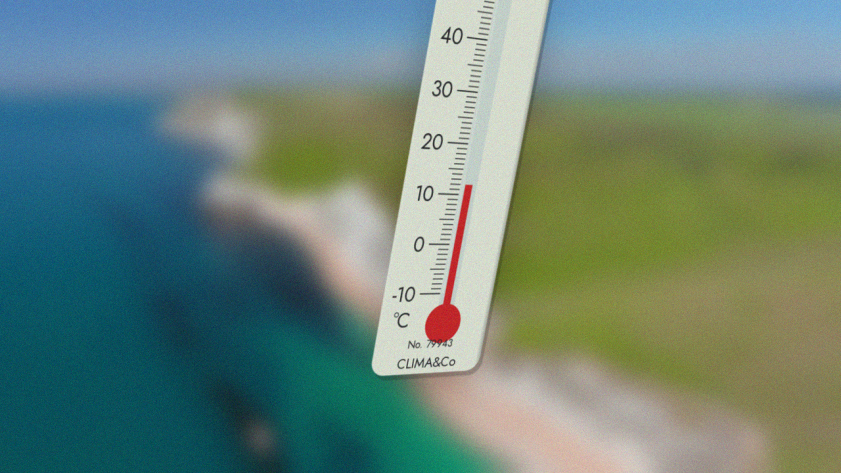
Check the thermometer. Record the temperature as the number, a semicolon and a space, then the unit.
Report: 12; °C
